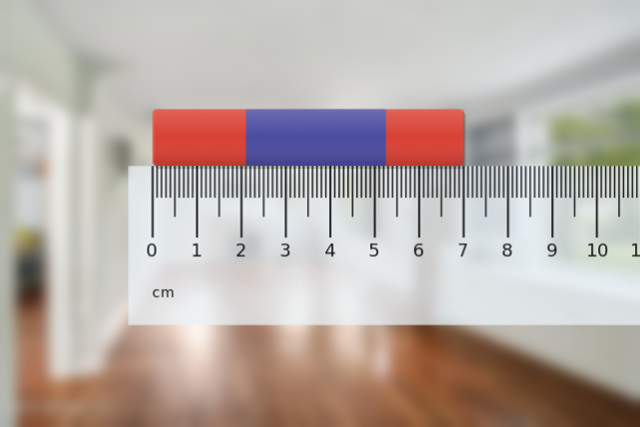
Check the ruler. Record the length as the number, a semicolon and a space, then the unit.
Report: 7; cm
